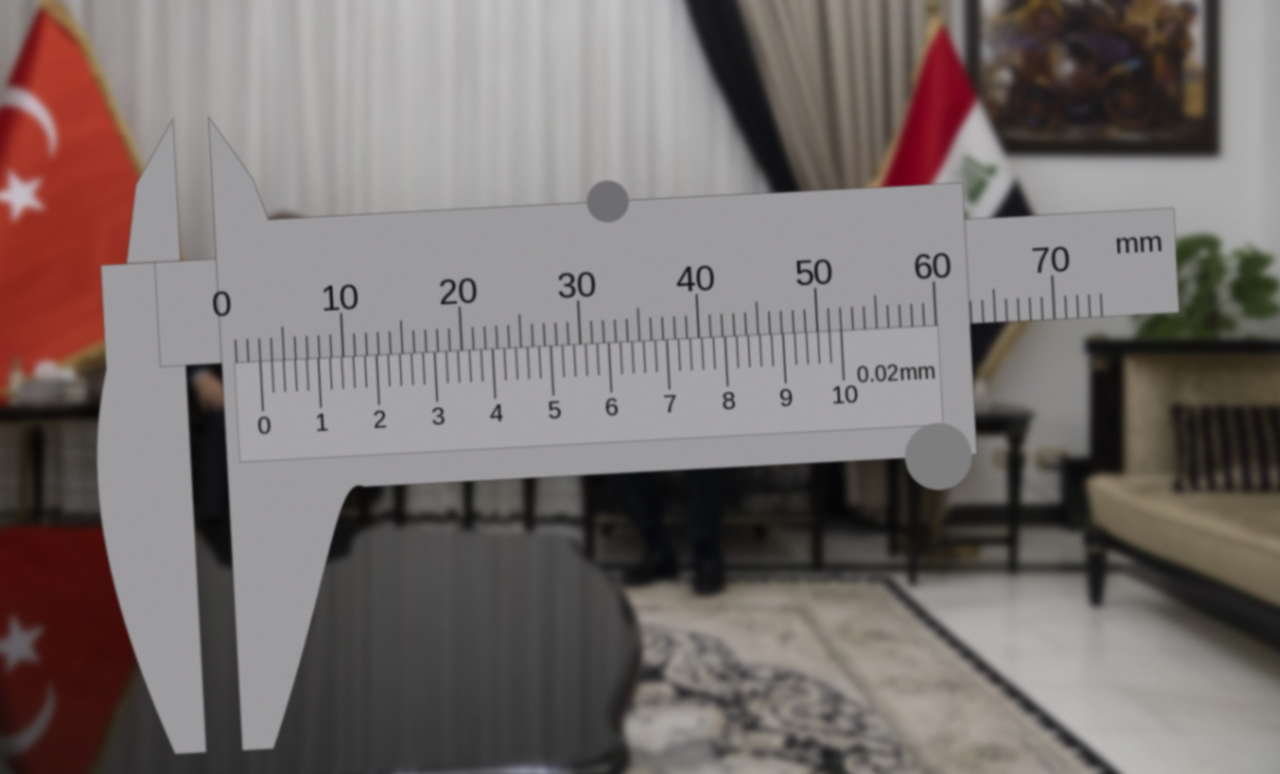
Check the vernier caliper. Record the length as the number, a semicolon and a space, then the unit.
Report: 3.0; mm
